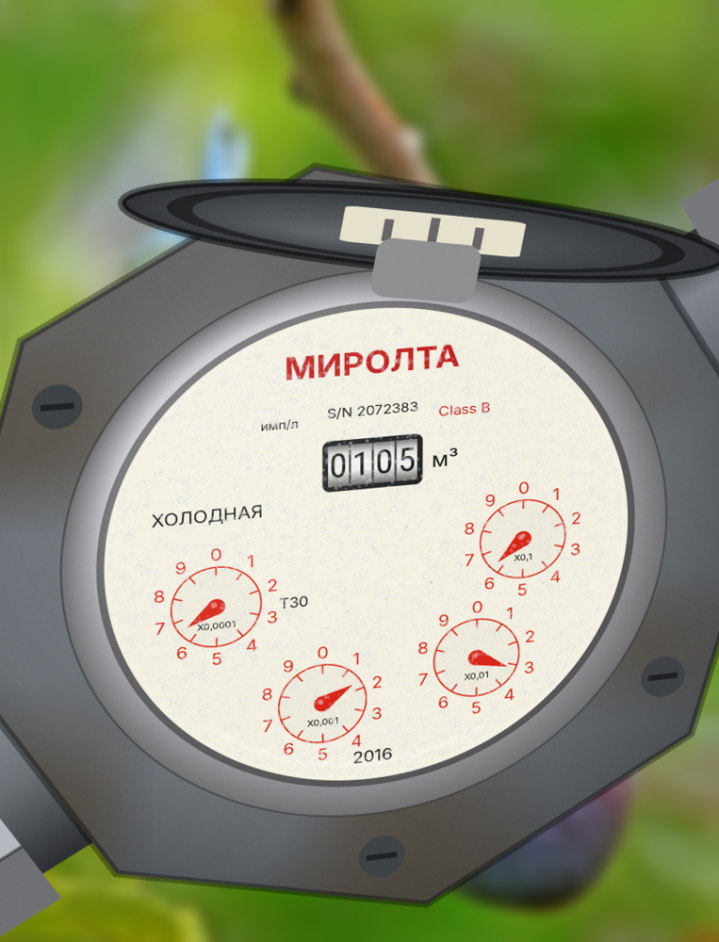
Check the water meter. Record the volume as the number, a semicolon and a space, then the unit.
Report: 105.6316; m³
